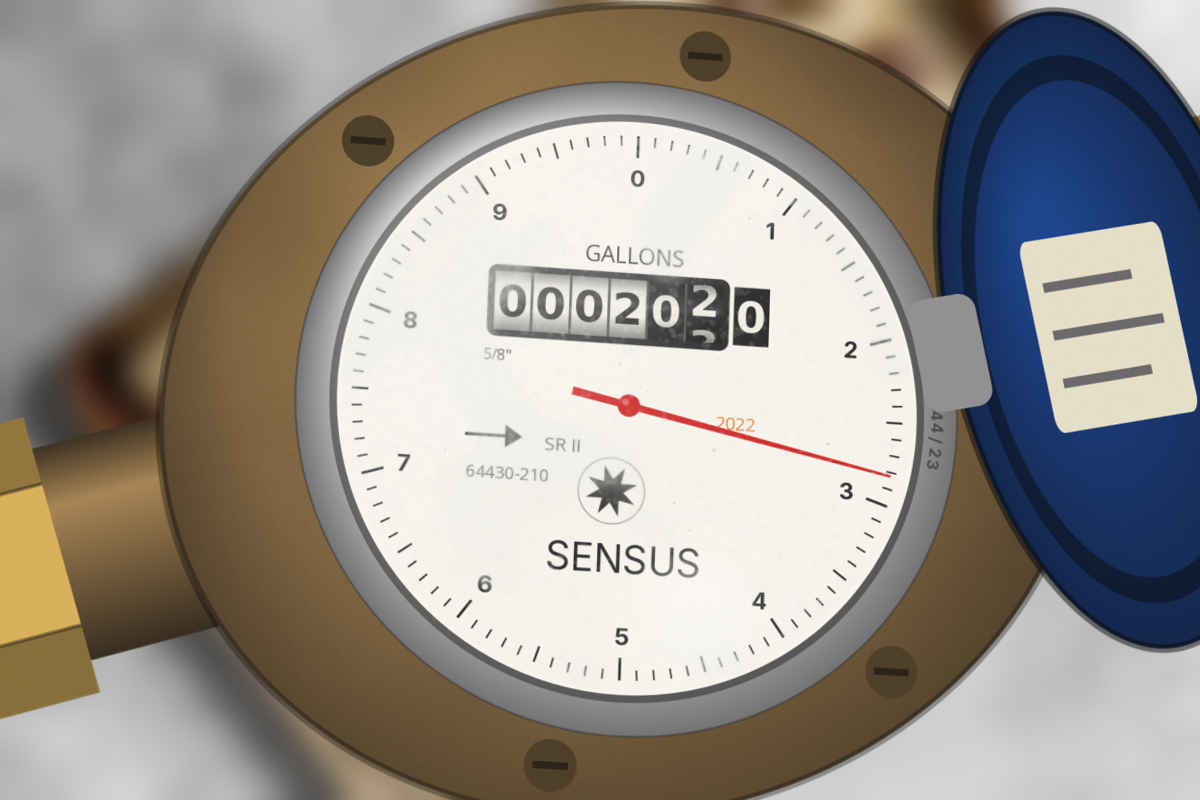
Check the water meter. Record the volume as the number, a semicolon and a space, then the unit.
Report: 2022.8; gal
